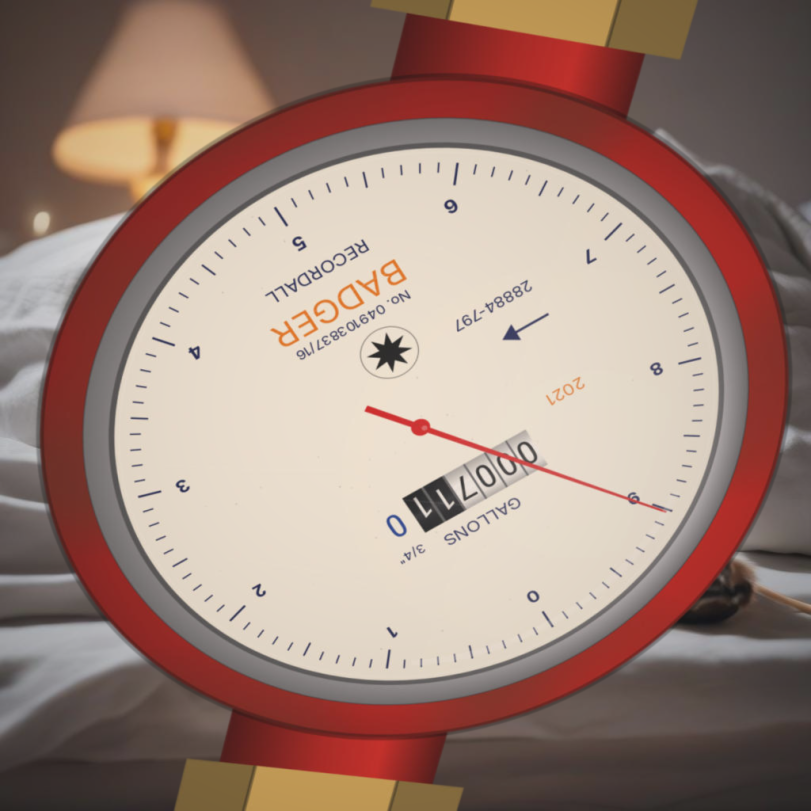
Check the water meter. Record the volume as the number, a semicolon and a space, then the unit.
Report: 7109.0; gal
